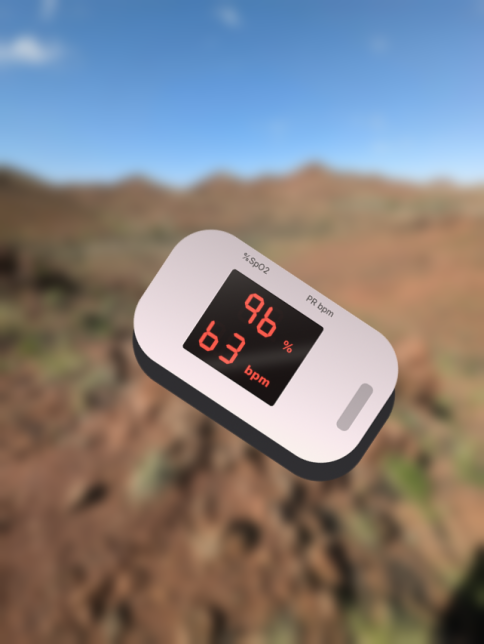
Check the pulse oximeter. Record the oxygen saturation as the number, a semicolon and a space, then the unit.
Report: 96; %
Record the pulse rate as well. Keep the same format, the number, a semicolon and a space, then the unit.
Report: 63; bpm
